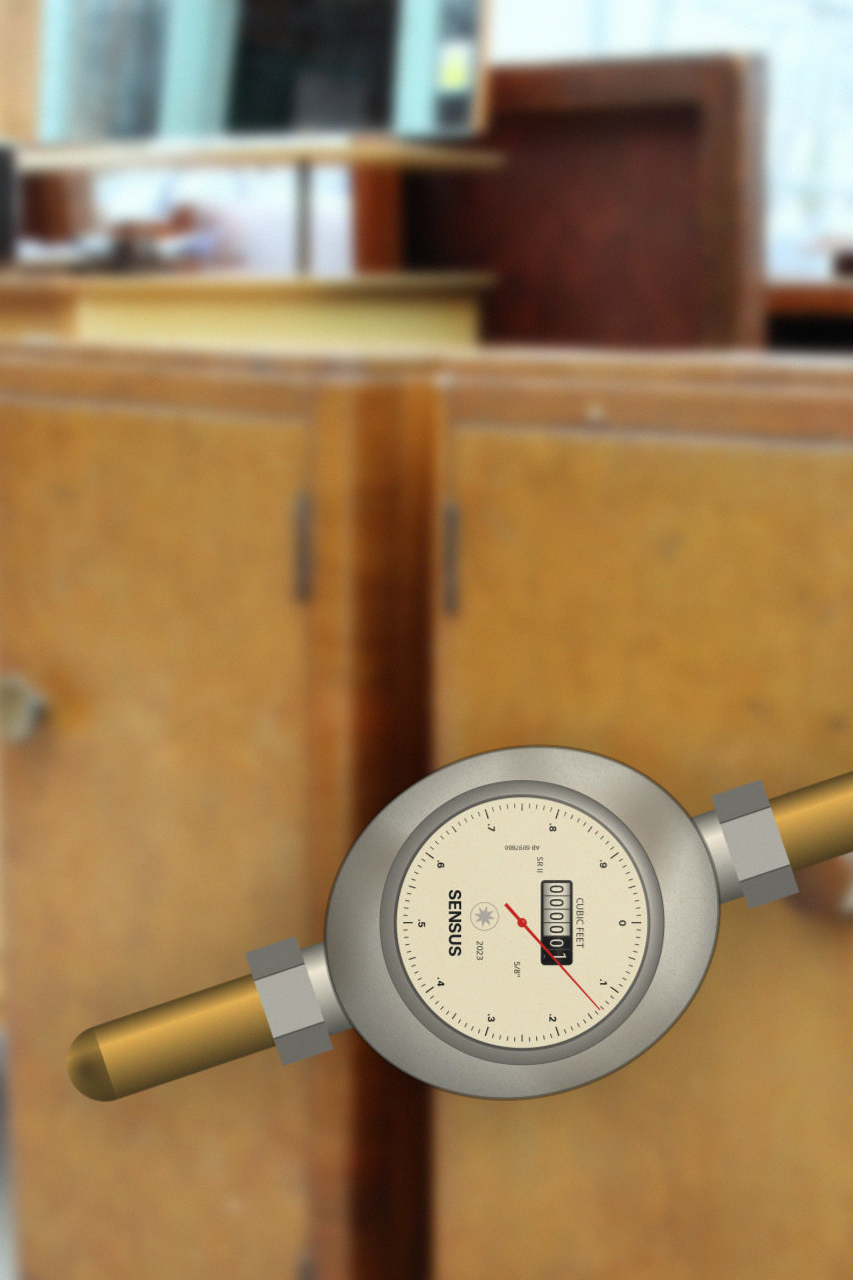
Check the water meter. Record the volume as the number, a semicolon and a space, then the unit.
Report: 1.13; ft³
